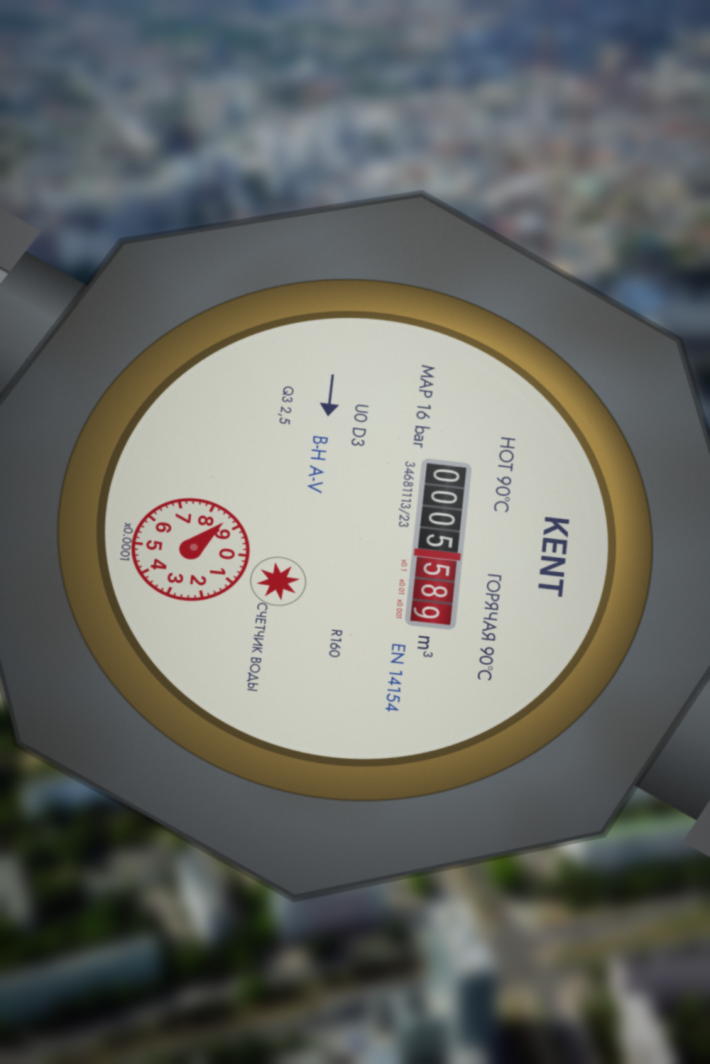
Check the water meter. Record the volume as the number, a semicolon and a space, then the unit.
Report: 5.5888; m³
